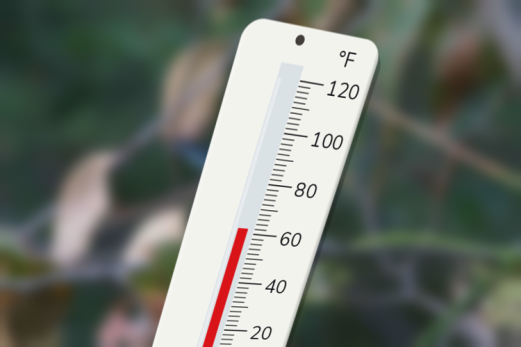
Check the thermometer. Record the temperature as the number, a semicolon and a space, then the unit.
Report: 62; °F
